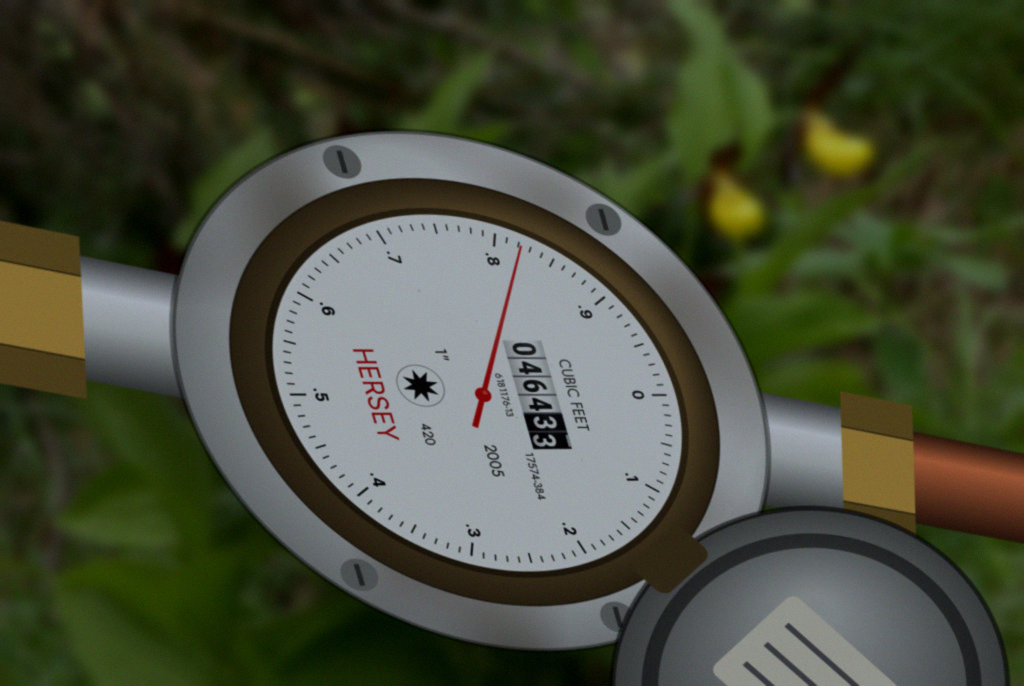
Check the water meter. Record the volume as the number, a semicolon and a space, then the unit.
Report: 46432.82; ft³
